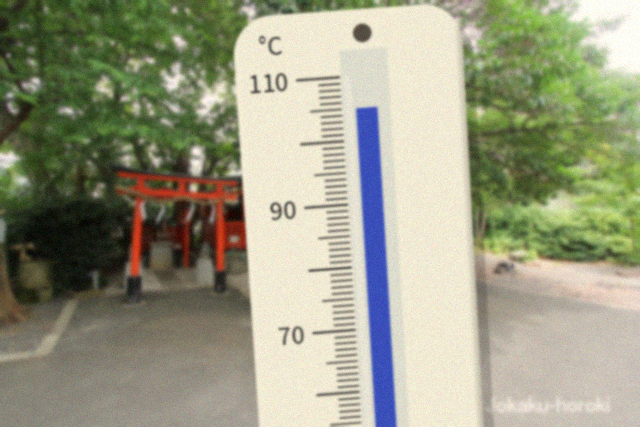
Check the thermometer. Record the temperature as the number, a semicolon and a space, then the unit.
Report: 105; °C
